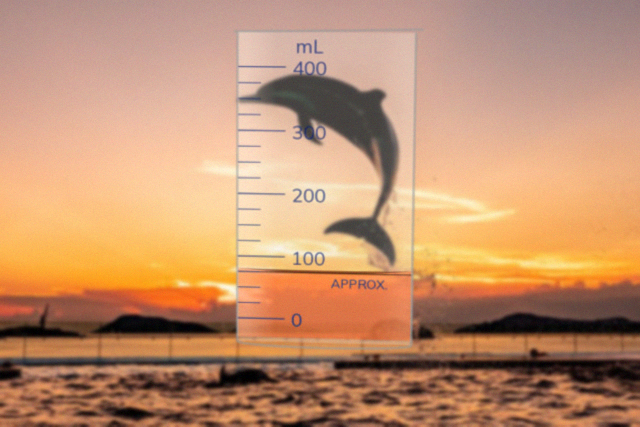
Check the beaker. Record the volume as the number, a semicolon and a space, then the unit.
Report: 75; mL
